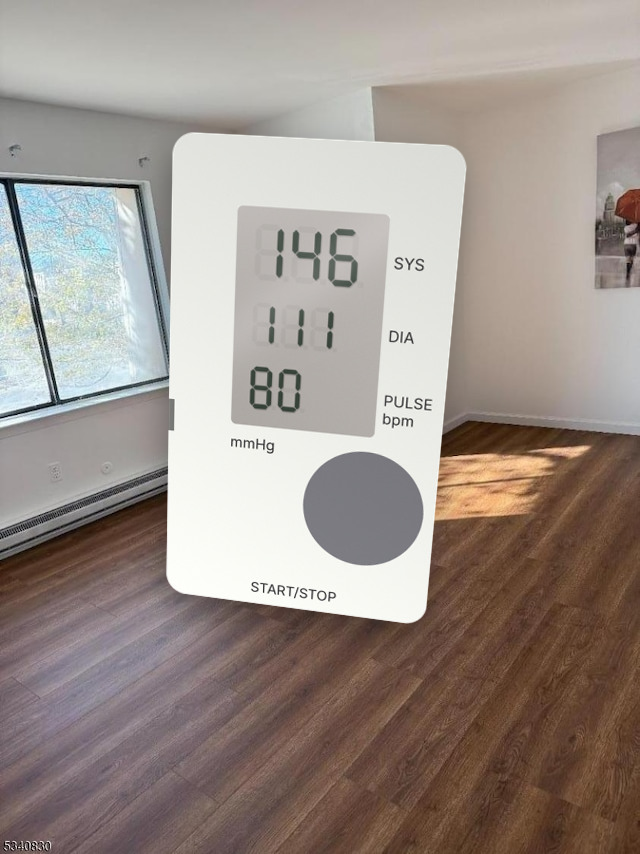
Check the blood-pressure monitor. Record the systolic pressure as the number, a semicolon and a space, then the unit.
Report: 146; mmHg
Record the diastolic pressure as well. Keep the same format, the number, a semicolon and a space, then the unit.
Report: 111; mmHg
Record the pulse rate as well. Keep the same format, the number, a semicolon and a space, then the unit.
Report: 80; bpm
